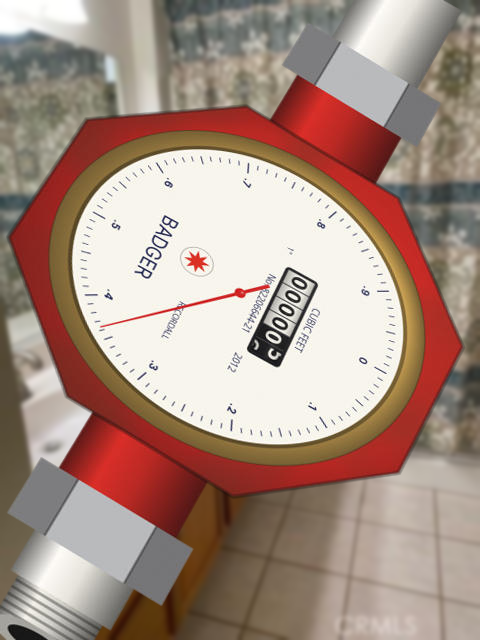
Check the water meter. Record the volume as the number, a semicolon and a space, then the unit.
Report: 5.36; ft³
